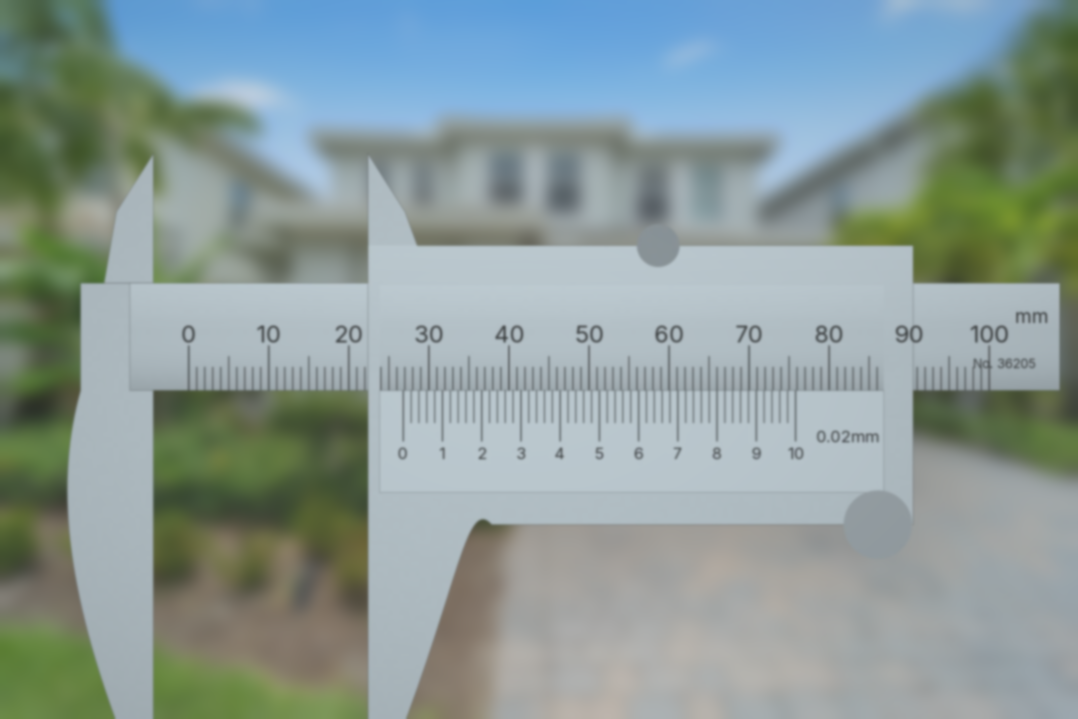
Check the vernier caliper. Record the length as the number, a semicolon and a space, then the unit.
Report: 26.8; mm
